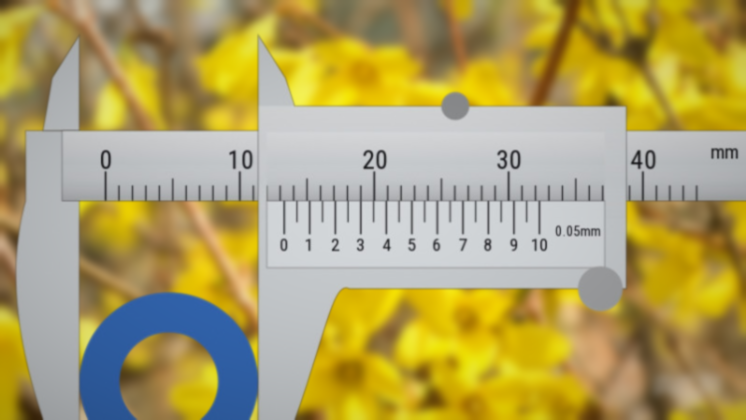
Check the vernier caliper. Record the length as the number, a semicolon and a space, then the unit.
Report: 13.3; mm
